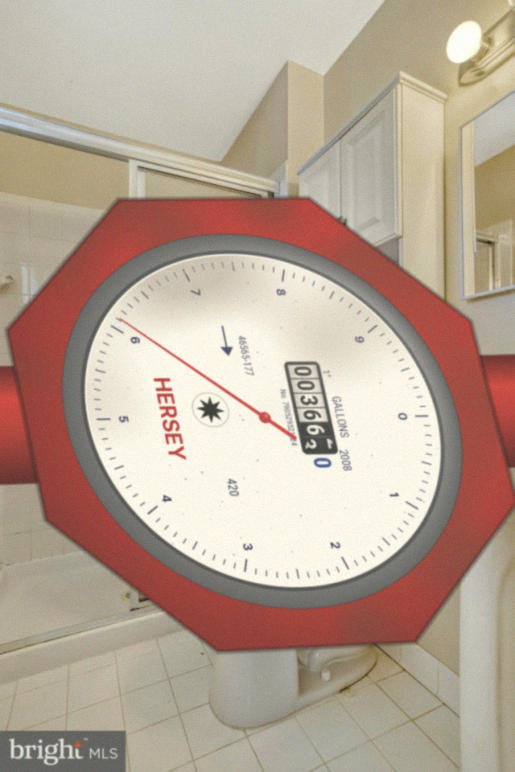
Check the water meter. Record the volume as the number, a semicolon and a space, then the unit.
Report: 36626.1; gal
